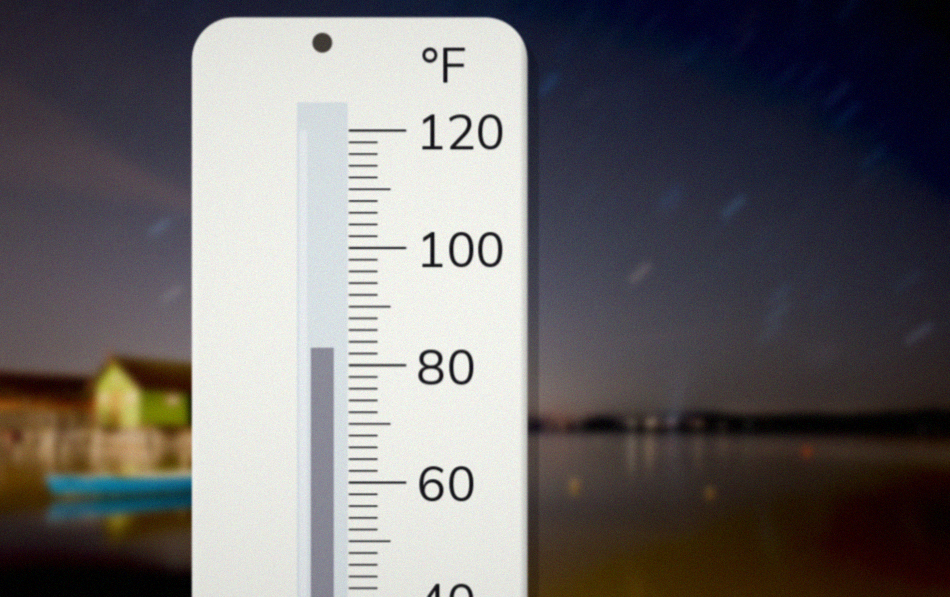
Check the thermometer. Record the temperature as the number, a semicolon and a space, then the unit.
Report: 83; °F
